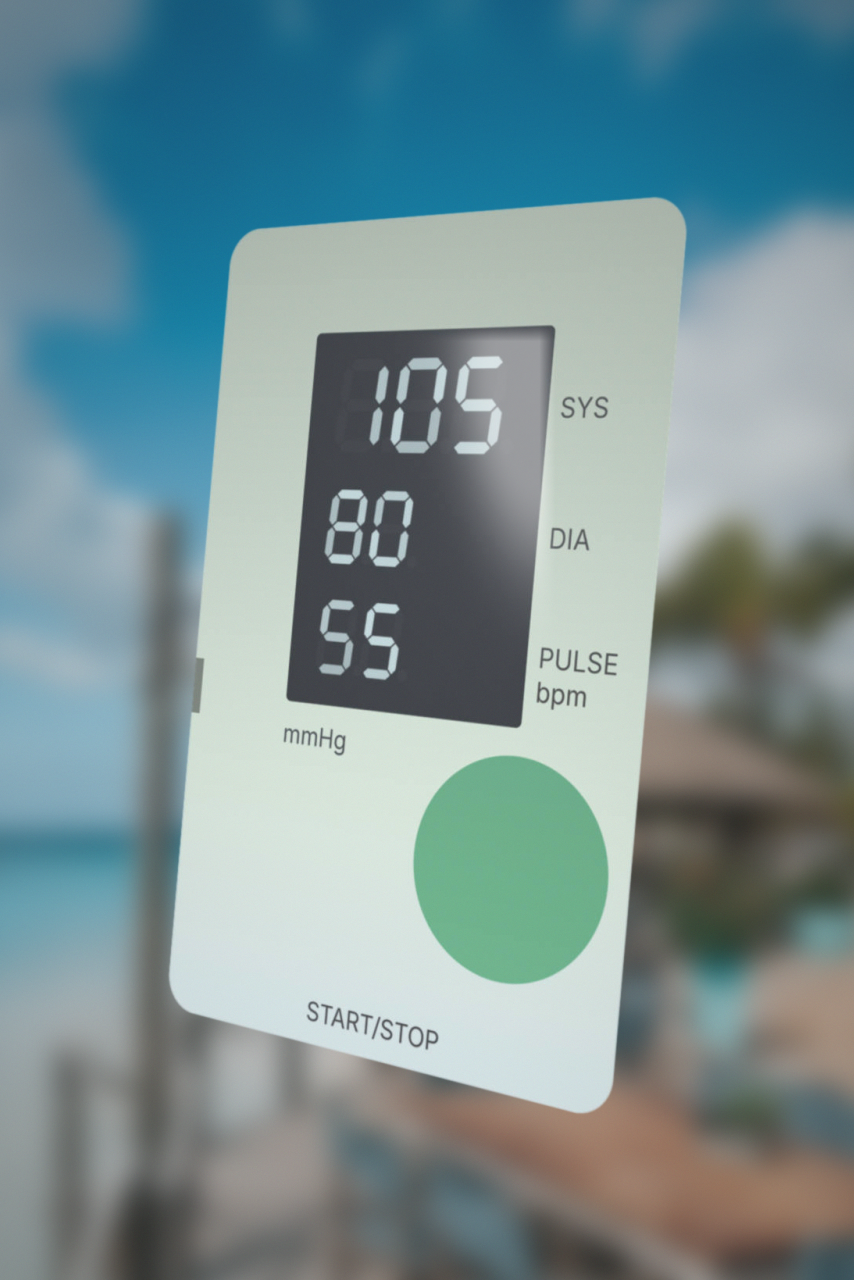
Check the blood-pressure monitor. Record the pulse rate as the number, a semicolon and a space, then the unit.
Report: 55; bpm
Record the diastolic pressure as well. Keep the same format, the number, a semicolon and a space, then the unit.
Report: 80; mmHg
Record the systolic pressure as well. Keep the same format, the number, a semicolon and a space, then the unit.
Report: 105; mmHg
